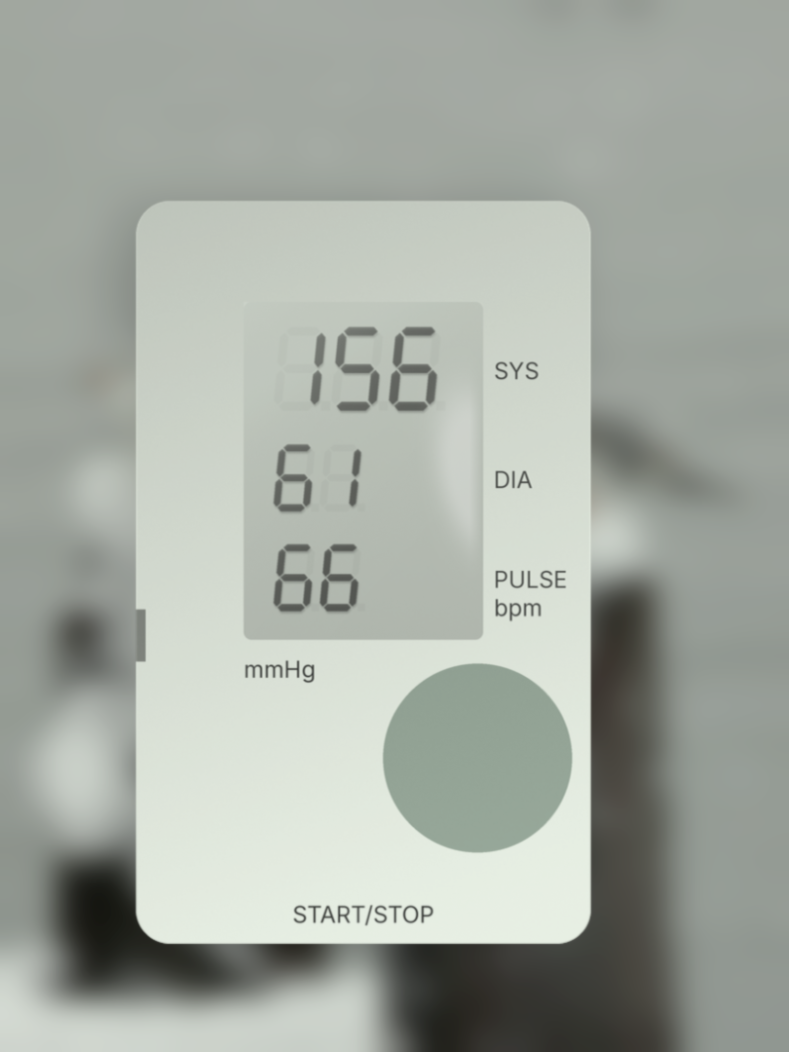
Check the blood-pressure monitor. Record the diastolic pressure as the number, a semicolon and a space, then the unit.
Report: 61; mmHg
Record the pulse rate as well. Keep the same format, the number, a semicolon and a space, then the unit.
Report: 66; bpm
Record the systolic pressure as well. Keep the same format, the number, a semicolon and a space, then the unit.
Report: 156; mmHg
